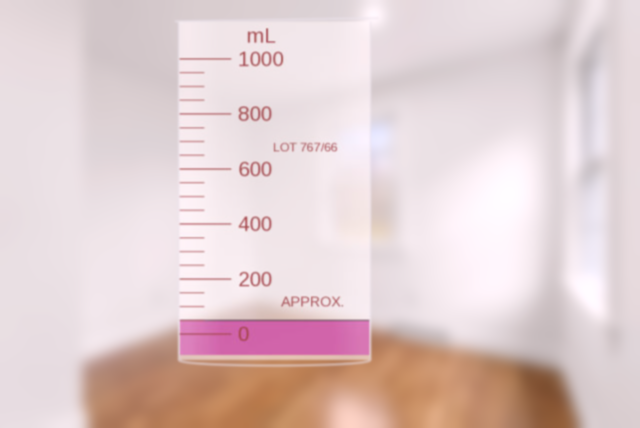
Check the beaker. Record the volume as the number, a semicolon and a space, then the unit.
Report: 50; mL
